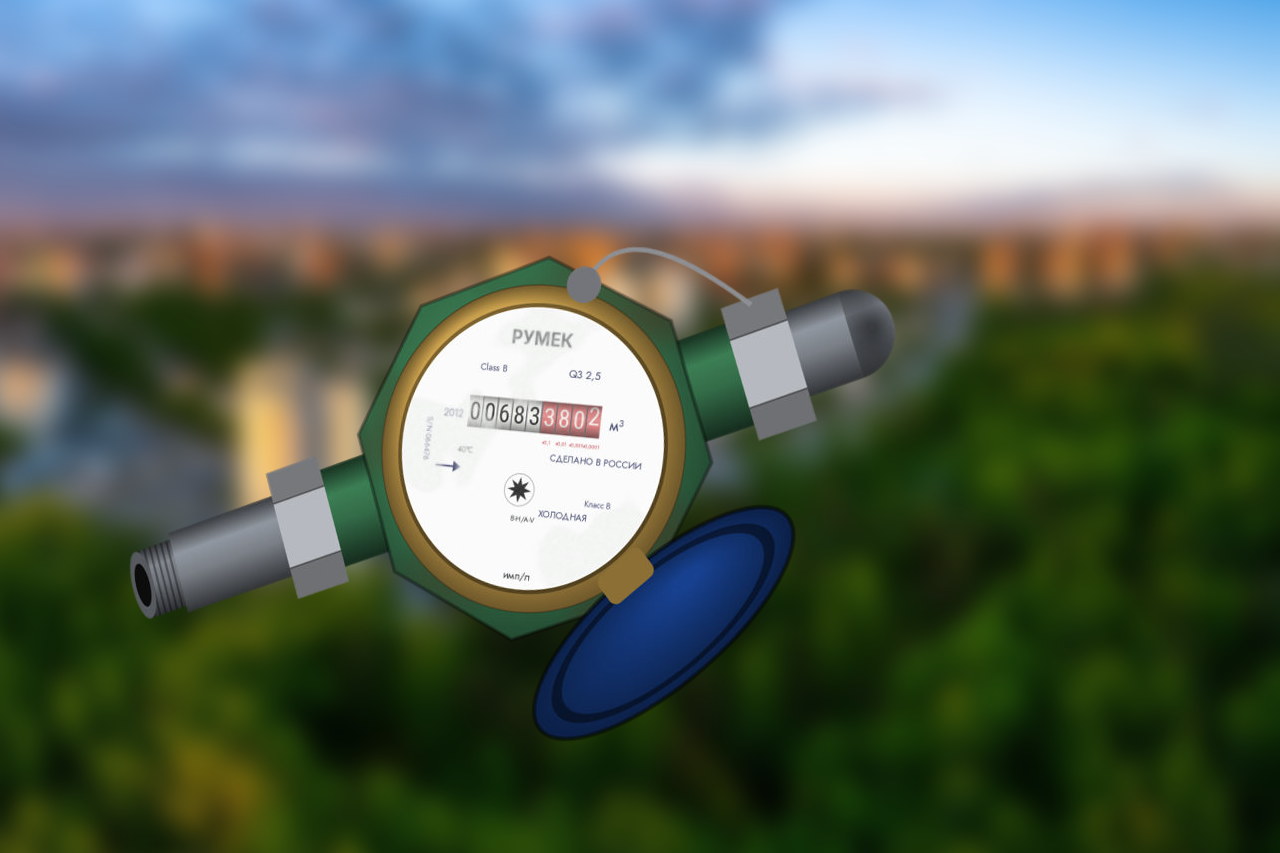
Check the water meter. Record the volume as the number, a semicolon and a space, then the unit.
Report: 683.3802; m³
